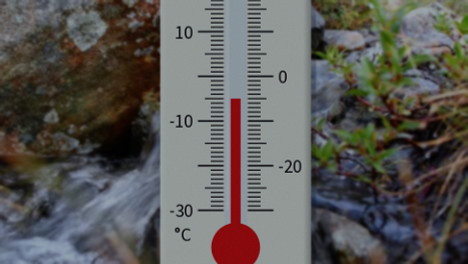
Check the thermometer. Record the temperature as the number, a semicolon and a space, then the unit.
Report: -5; °C
